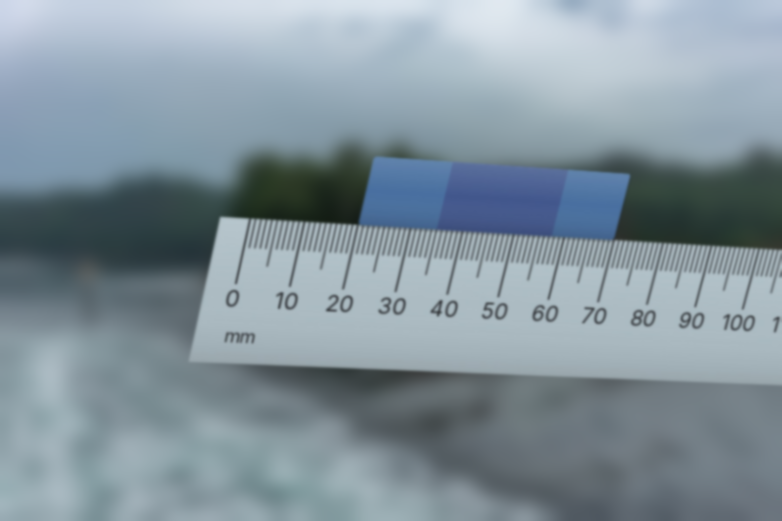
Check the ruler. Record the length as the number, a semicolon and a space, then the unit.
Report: 50; mm
